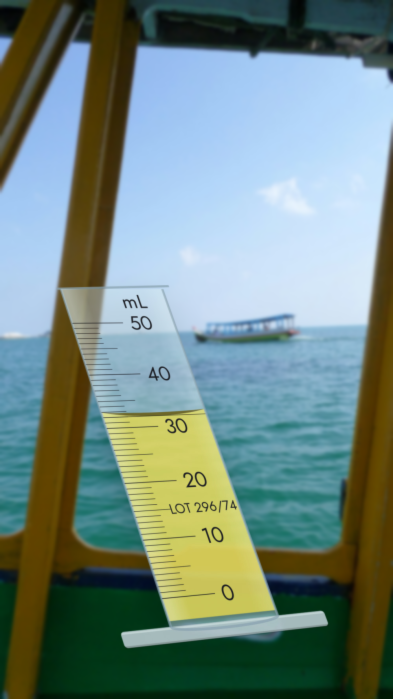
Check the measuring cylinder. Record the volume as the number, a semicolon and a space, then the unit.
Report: 32; mL
